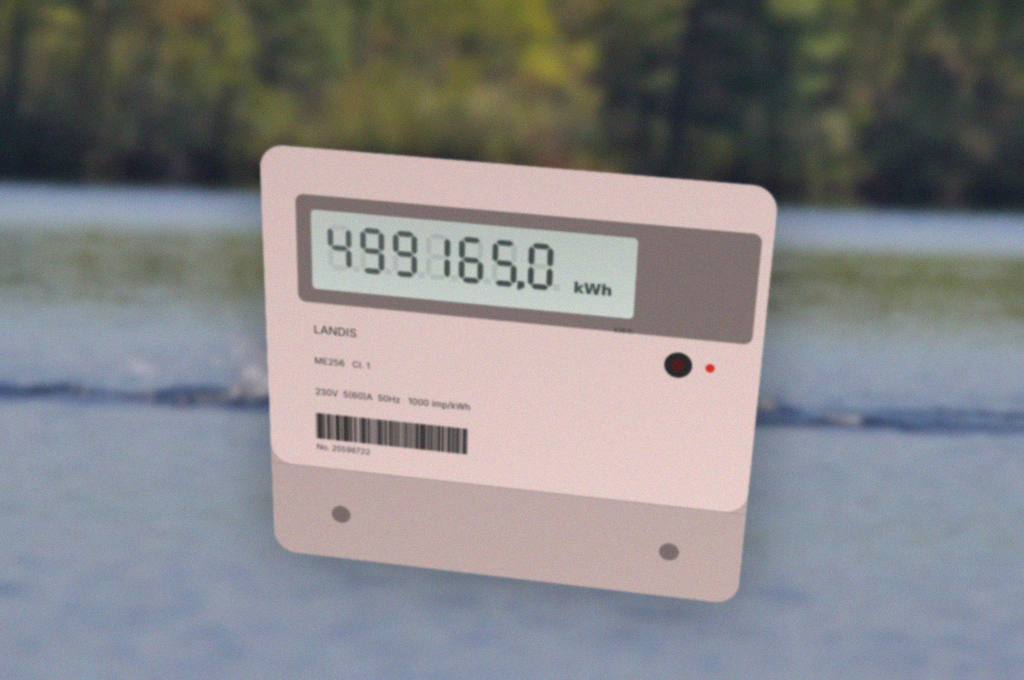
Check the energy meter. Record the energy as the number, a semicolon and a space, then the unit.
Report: 499165.0; kWh
